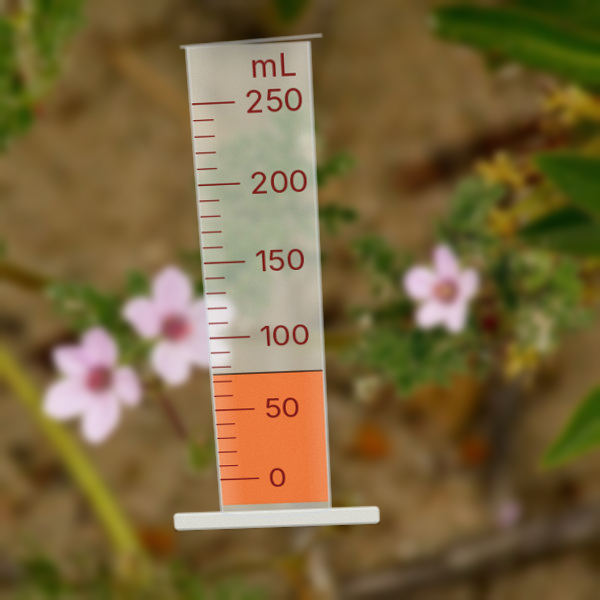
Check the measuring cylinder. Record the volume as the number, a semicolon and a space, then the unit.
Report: 75; mL
